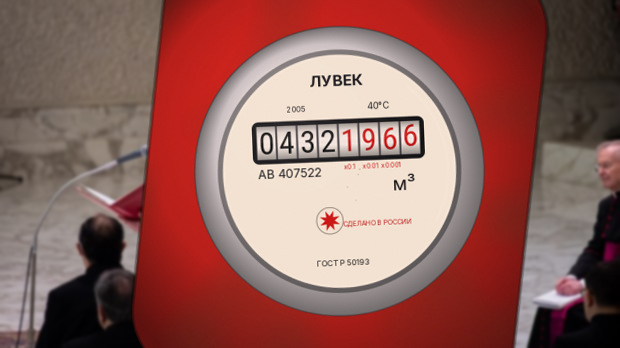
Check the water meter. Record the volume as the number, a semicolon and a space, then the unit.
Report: 432.1966; m³
